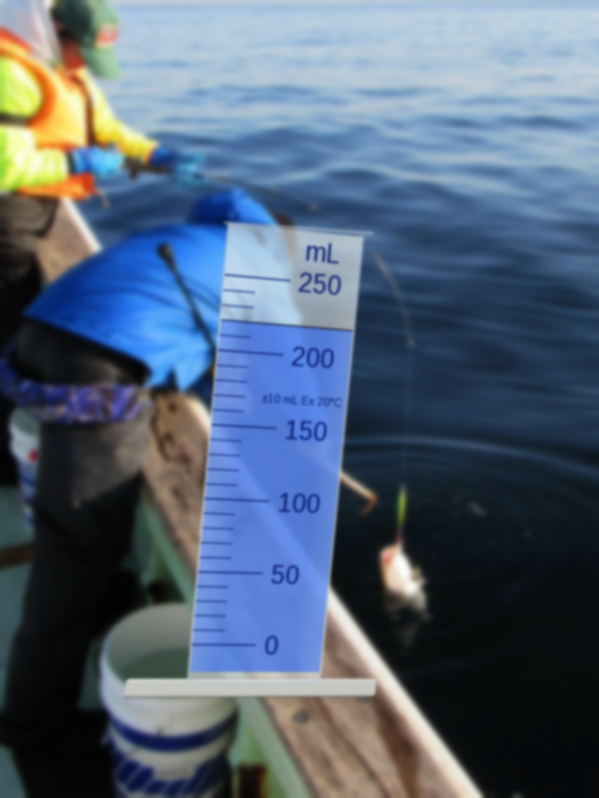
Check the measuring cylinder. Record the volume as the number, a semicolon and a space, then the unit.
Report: 220; mL
